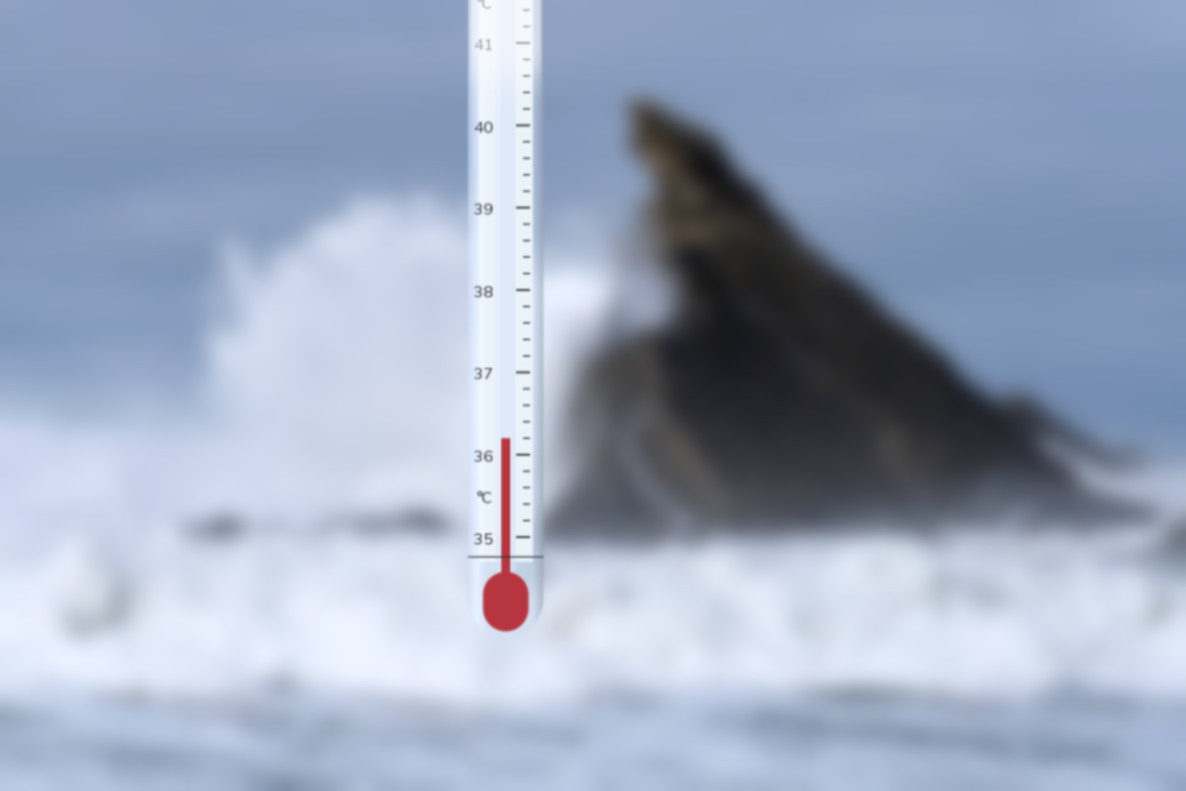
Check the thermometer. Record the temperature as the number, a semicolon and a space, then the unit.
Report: 36.2; °C
